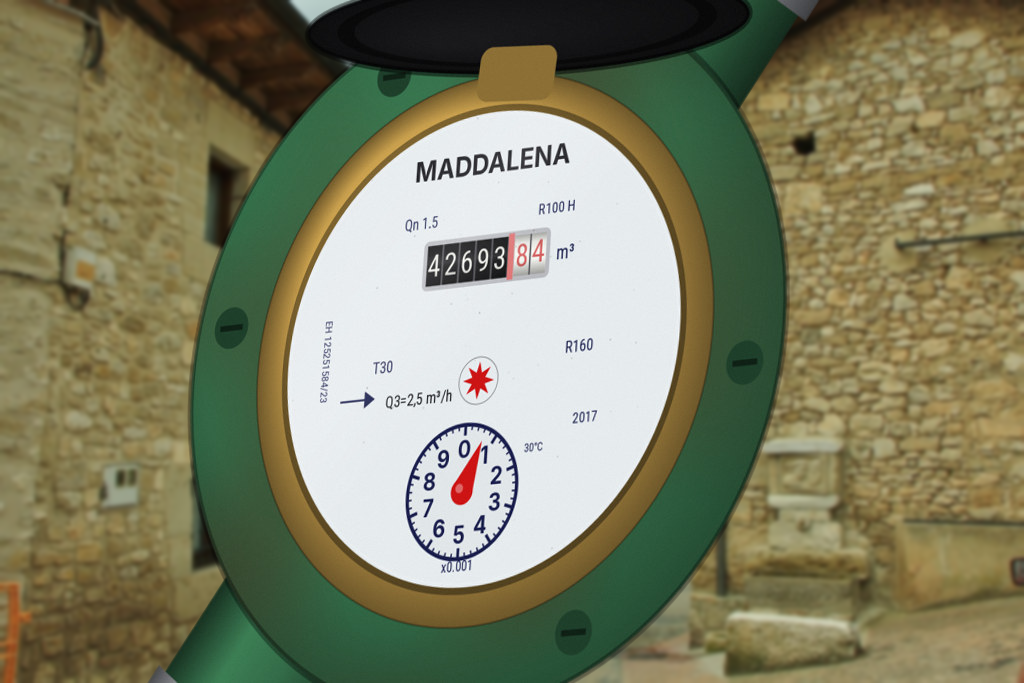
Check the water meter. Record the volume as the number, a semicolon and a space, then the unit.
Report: 42693.840; m³
